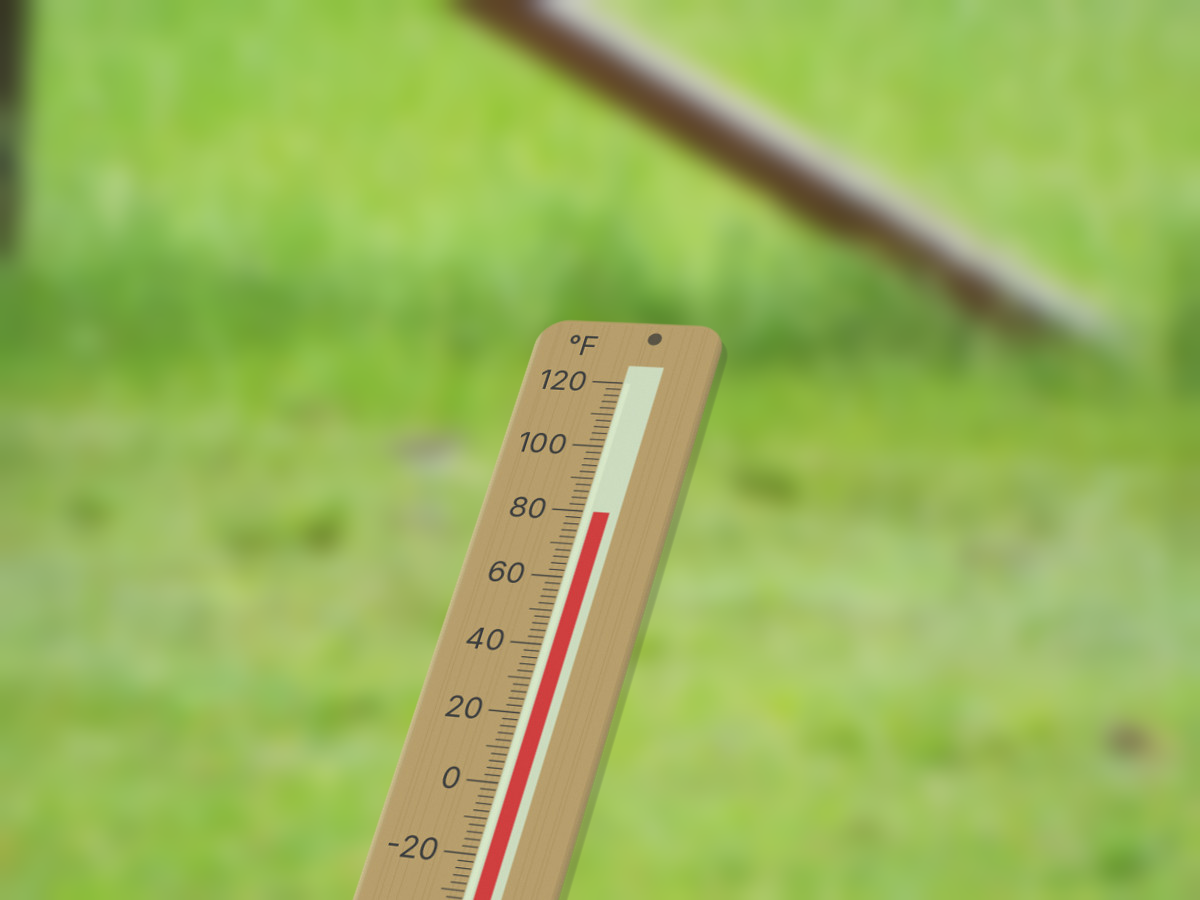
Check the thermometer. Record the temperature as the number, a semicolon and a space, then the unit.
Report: 80; °F
